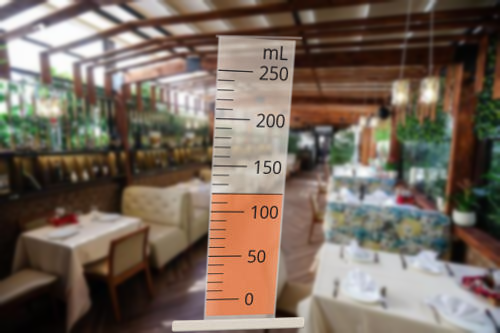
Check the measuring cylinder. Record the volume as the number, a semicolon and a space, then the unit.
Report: 120; mL
